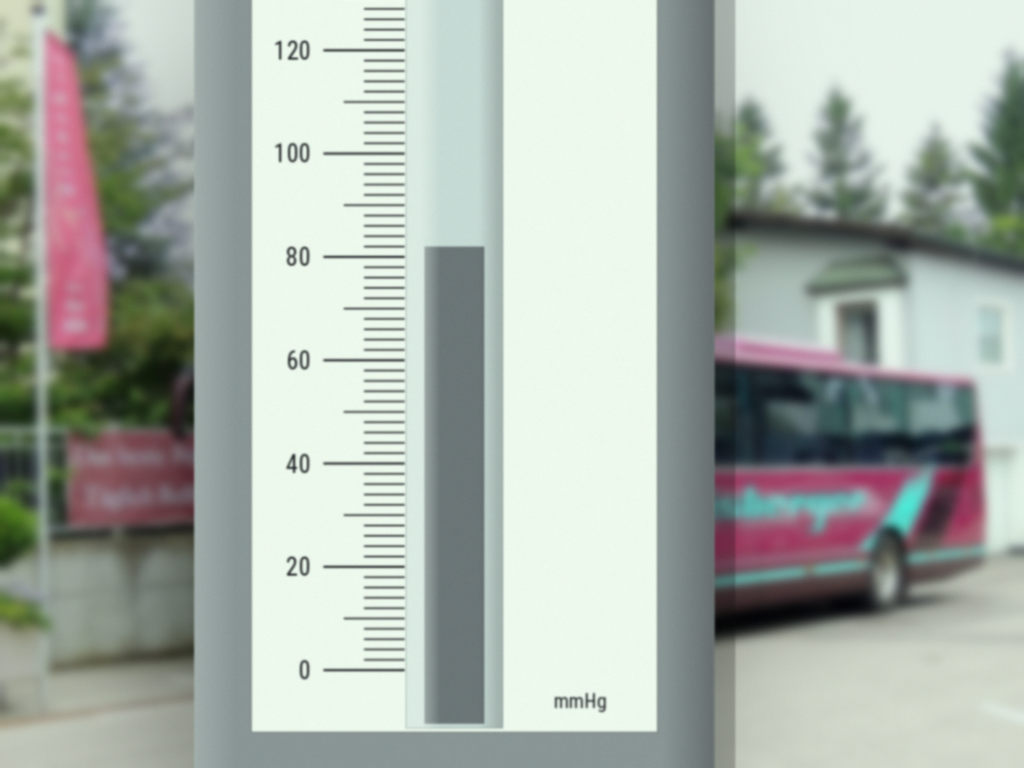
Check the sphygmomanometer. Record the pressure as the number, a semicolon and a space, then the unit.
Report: 82; mmHg
